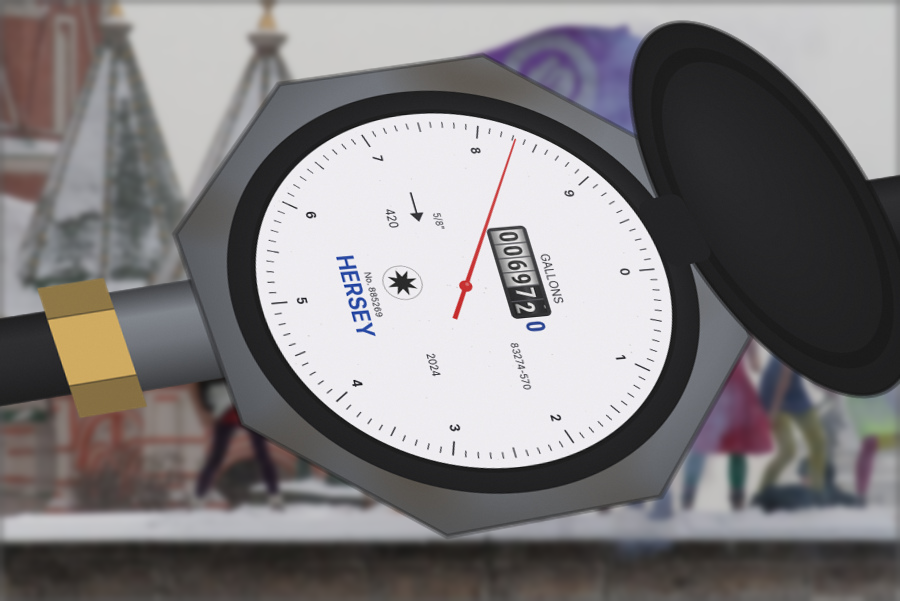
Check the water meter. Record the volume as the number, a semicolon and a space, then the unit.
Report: 69718.3; gal
